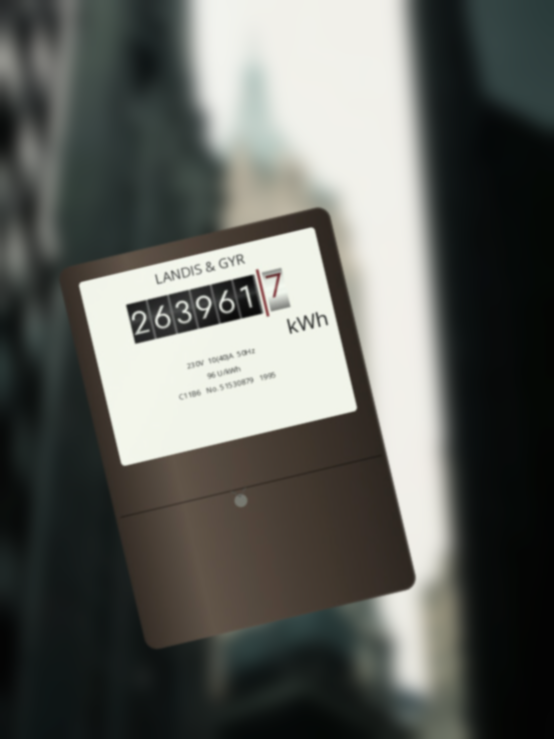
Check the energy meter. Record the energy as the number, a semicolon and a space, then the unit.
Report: 263961.7; kWh
